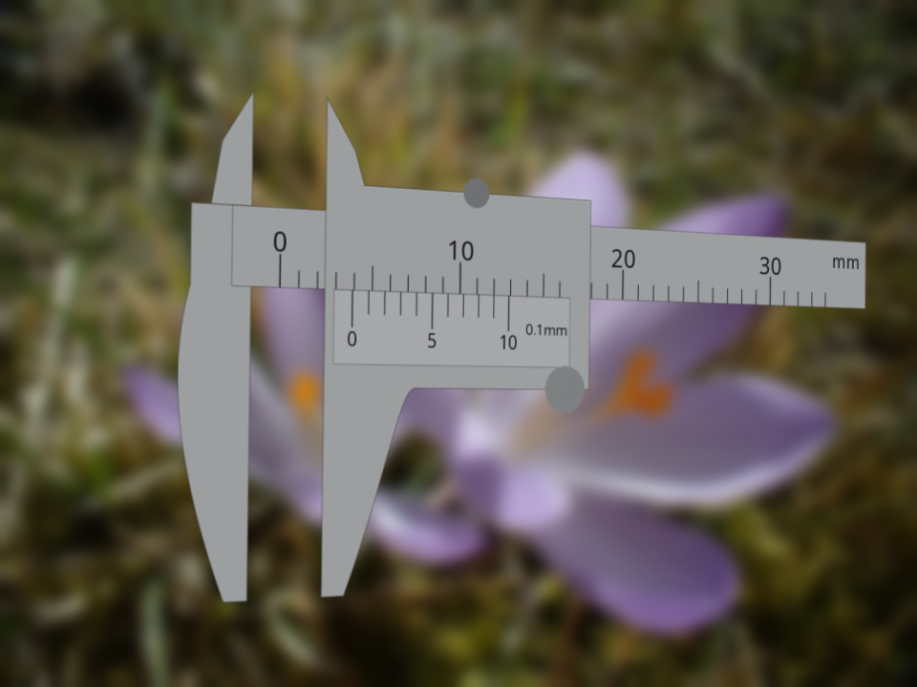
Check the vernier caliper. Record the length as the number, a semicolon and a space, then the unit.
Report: 3.9; mm
